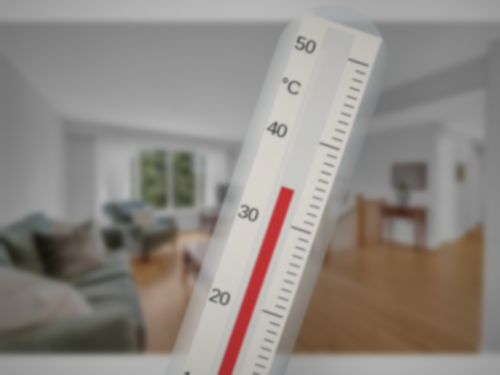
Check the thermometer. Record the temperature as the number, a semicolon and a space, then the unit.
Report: 34; °C
